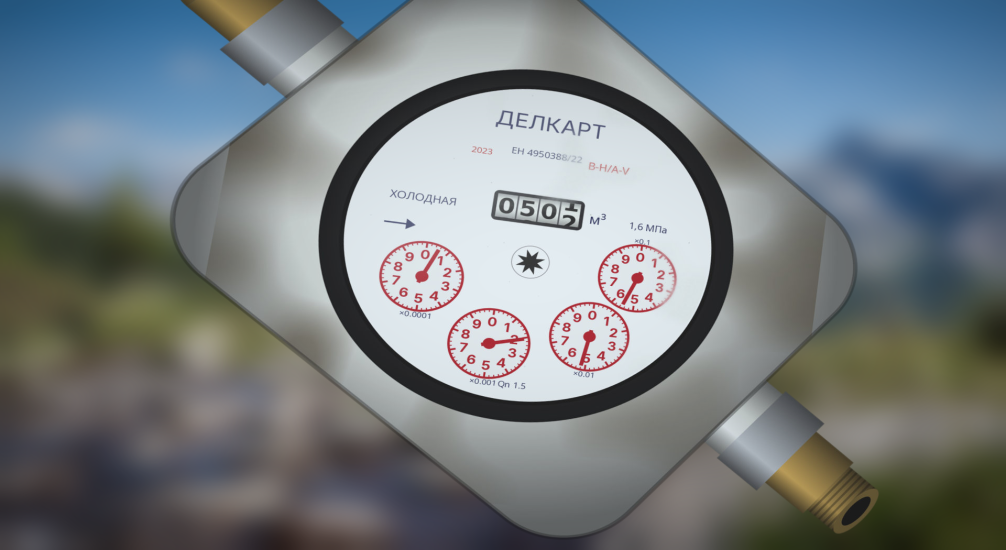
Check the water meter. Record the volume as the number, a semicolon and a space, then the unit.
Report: 501.5520; m³
